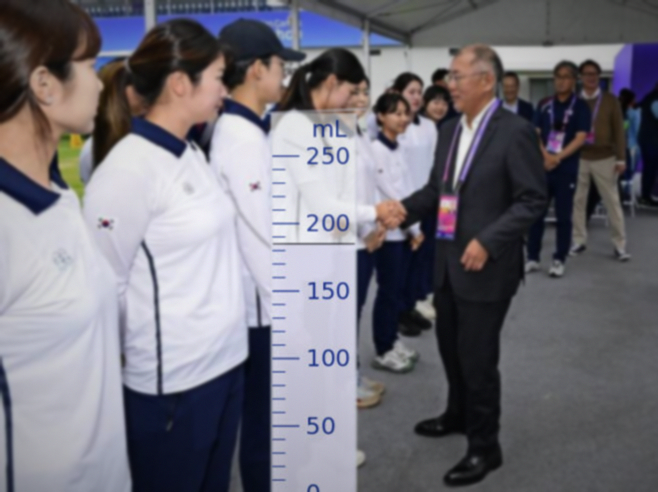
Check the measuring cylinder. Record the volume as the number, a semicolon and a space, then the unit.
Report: 185; mL
